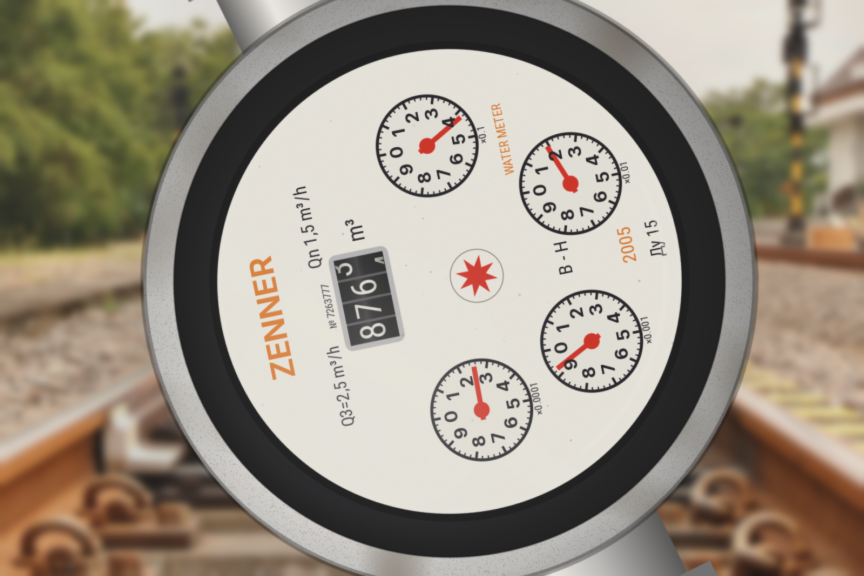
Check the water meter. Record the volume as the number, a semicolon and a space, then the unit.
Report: 8763.4192; m³
